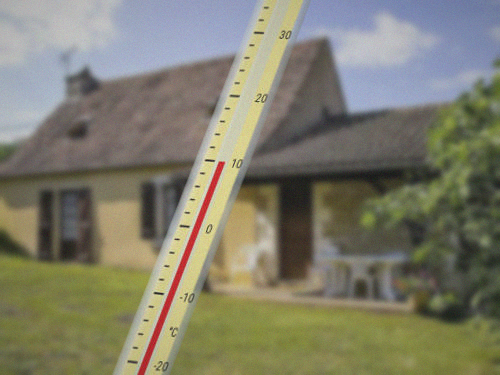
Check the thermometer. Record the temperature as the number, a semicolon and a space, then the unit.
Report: 10; °C
